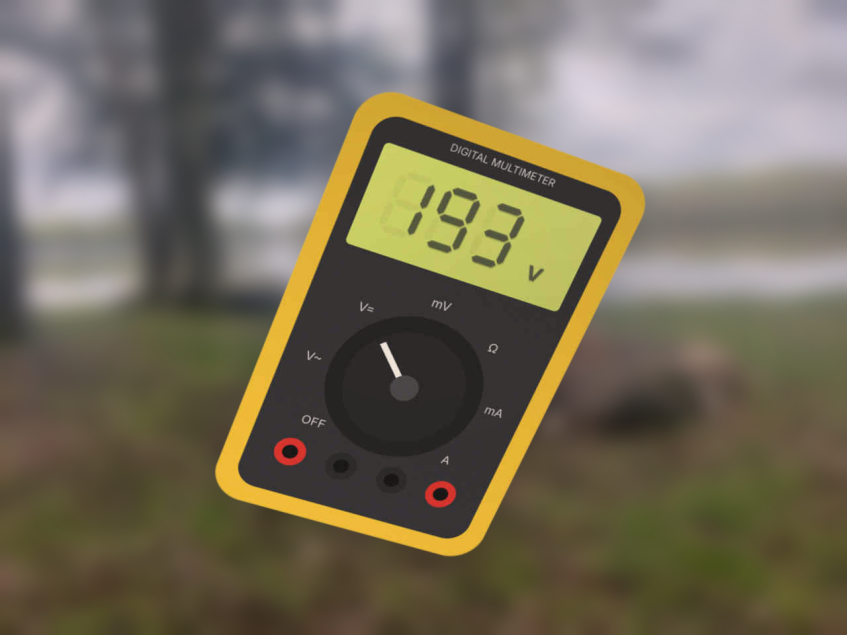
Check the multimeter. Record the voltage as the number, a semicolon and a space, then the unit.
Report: 193; V
